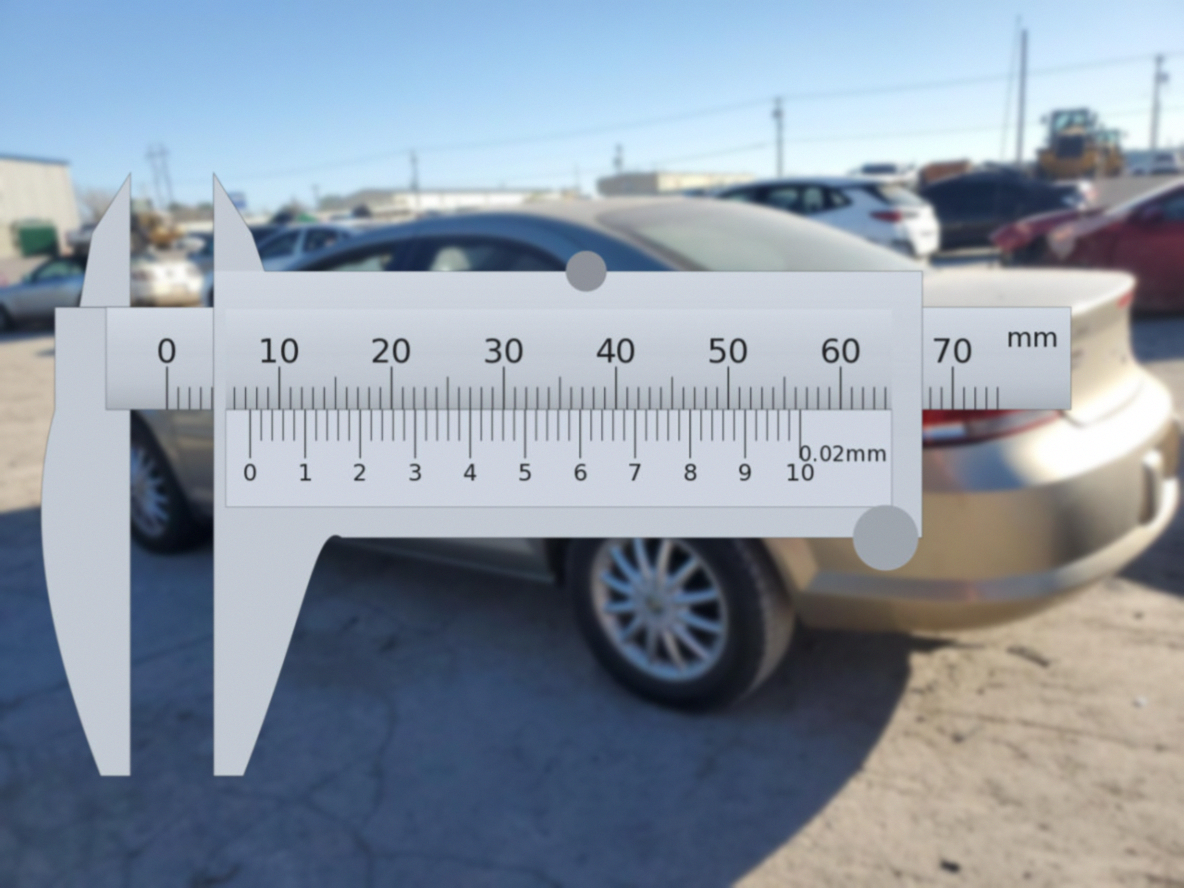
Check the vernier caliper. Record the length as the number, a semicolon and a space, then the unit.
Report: 7.4; mm
